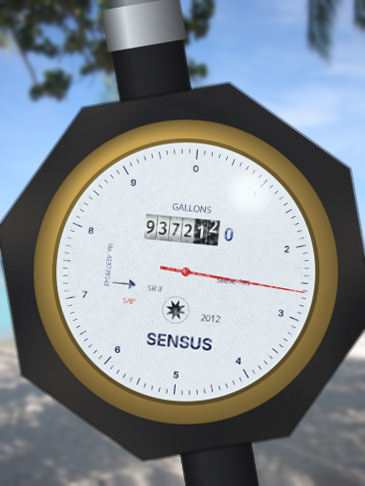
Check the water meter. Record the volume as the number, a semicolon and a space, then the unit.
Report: 9372122.6; gal
